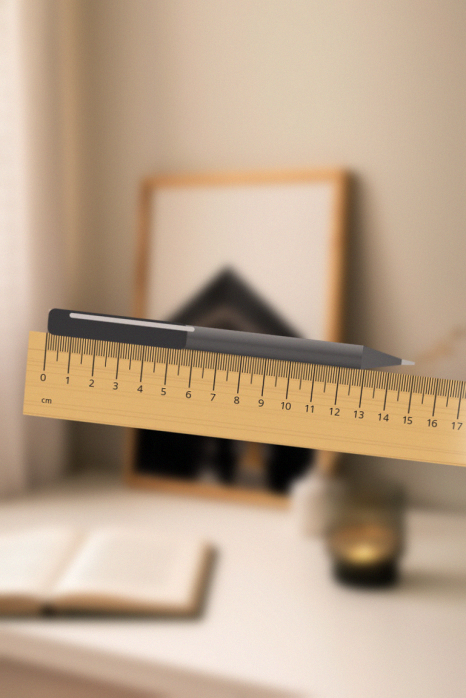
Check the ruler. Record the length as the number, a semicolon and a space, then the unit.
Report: 15; cm
